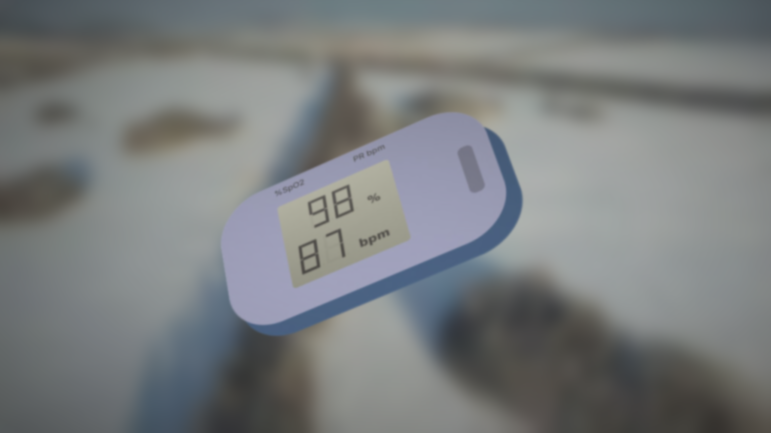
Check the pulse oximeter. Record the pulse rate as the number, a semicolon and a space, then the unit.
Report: 87; bpm
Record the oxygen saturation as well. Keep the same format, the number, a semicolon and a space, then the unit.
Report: 98; %
